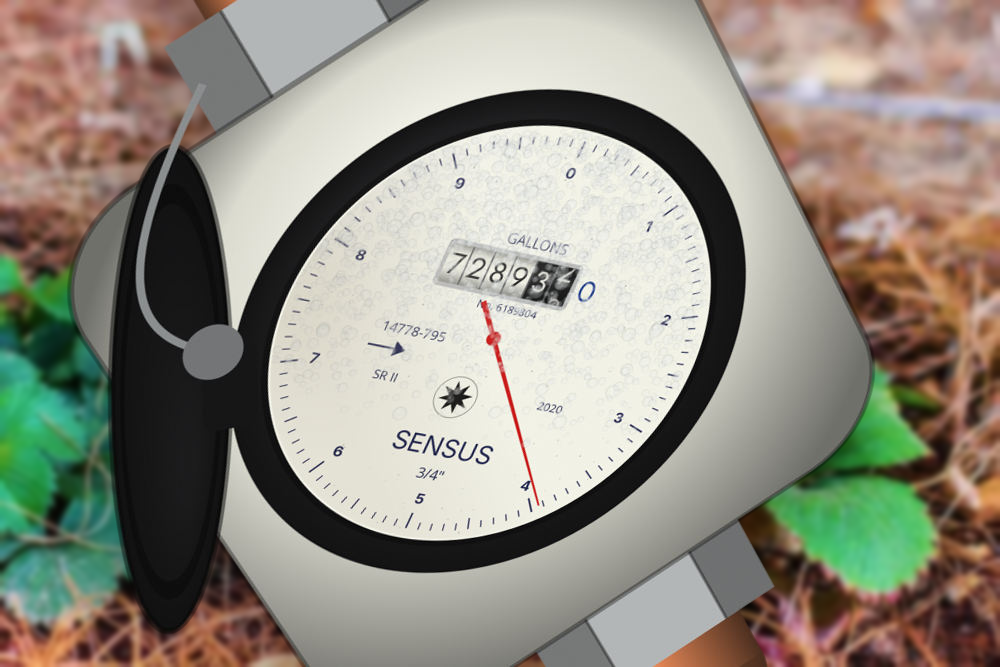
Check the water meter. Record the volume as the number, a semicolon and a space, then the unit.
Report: 7289323.9; gal
